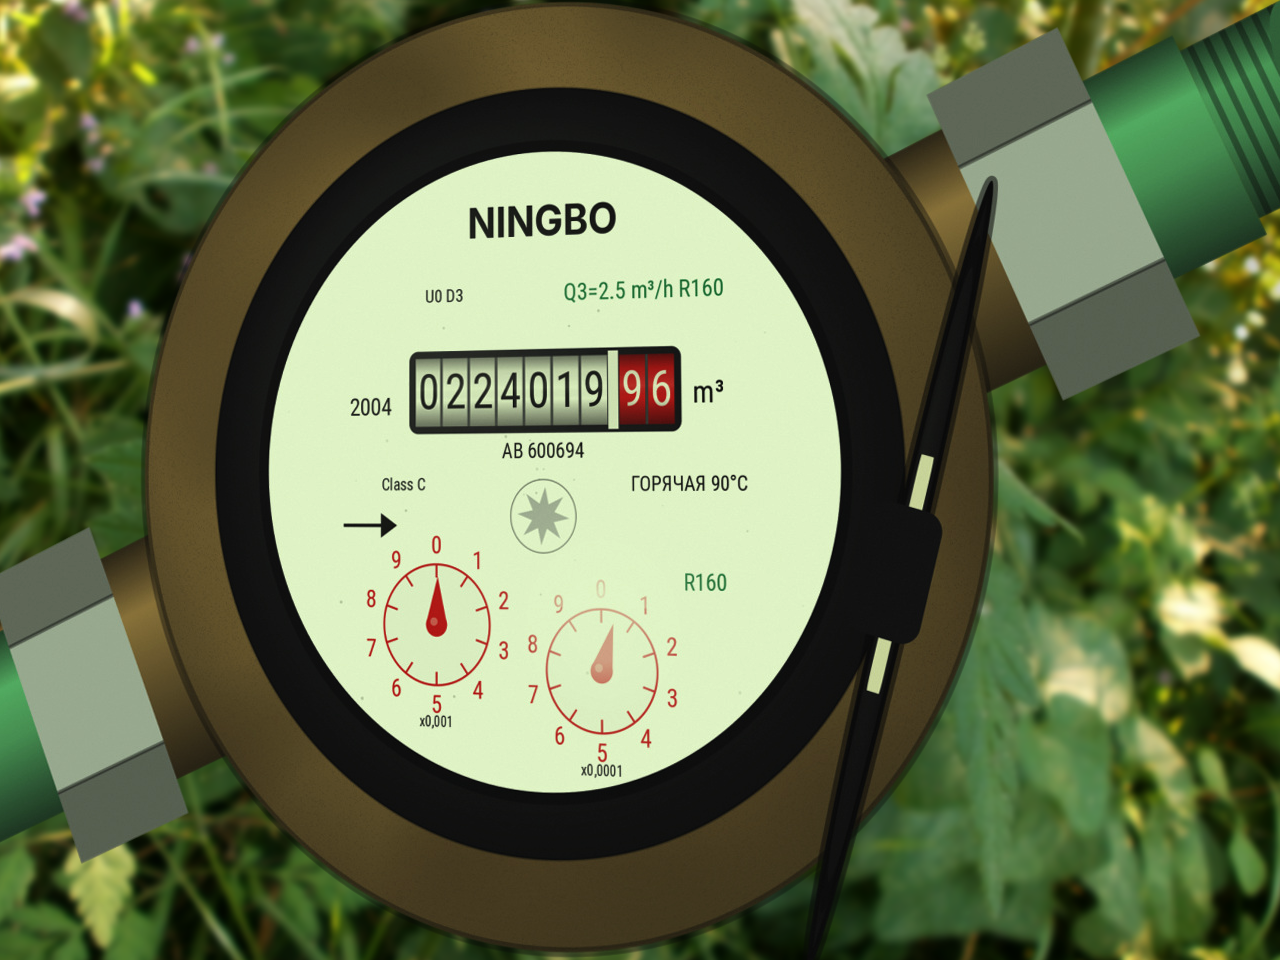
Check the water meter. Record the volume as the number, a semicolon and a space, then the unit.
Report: 224019.9600; m³
